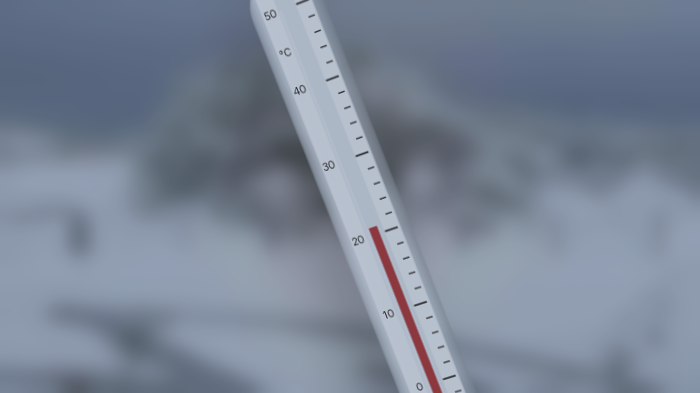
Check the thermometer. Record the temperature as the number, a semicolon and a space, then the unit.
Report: 21; °C
